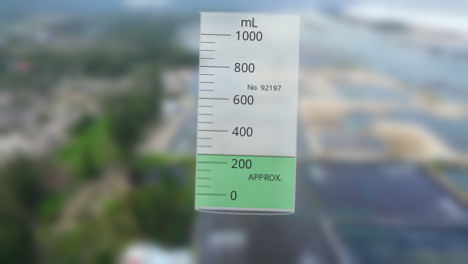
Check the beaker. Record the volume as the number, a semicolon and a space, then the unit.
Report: 250; mL
